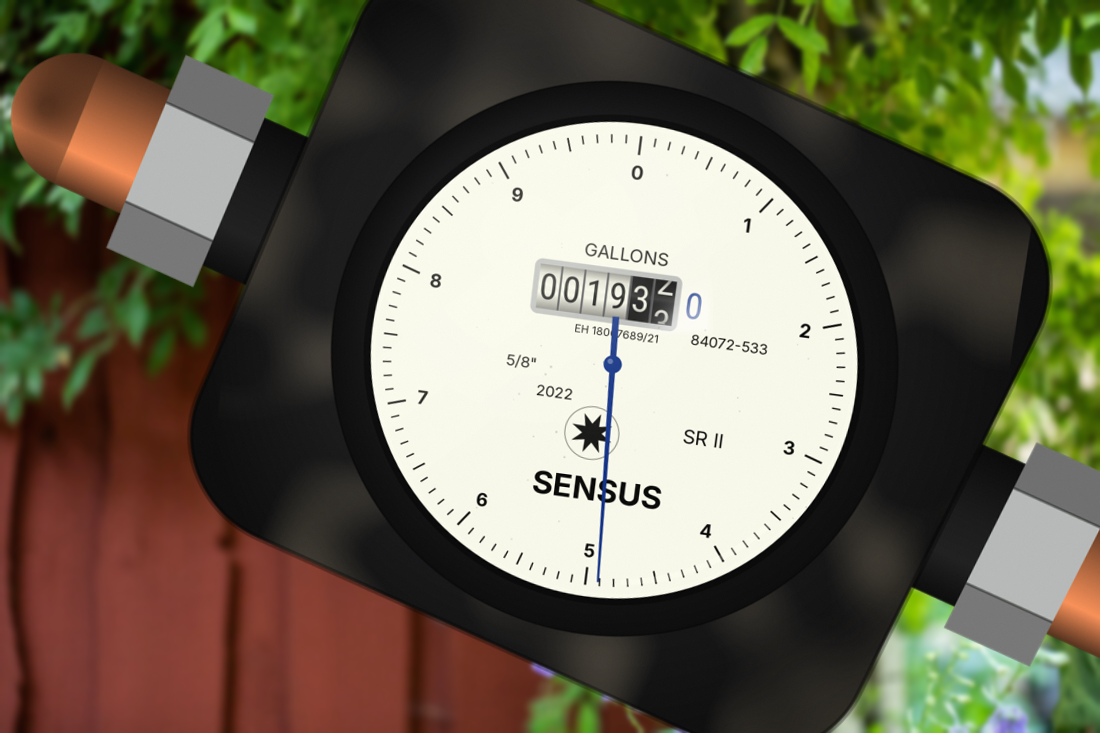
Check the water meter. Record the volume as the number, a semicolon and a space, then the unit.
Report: 19324.9; gal
